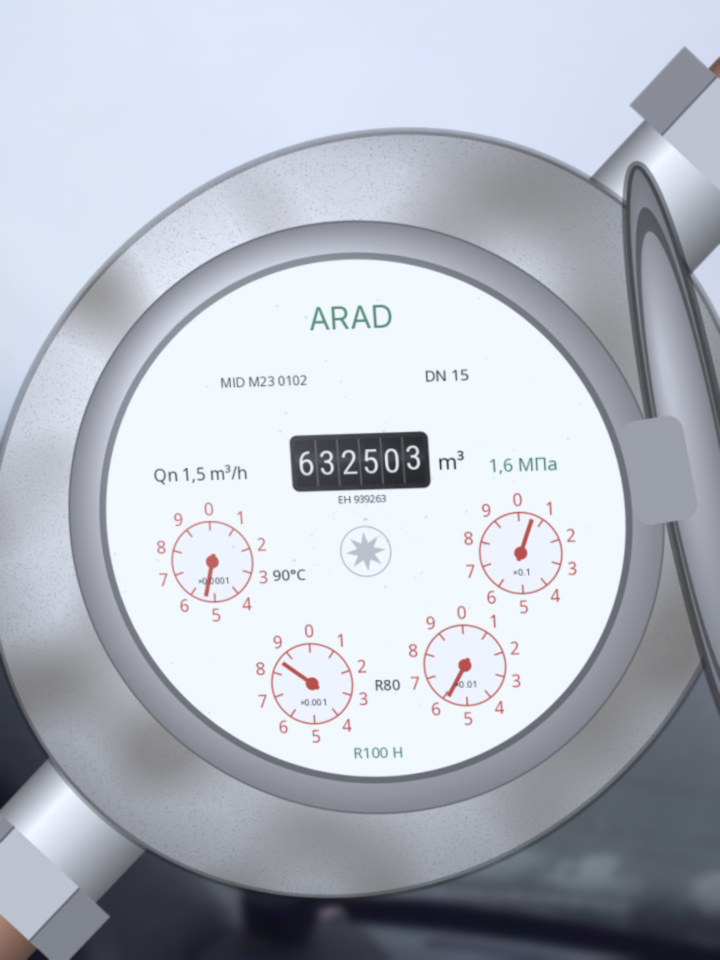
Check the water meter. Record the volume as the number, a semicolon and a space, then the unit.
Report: 632503.0585; m³
